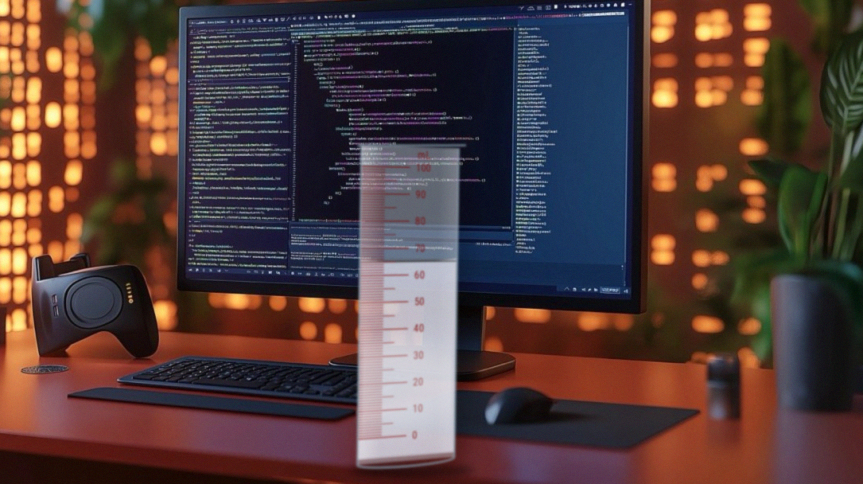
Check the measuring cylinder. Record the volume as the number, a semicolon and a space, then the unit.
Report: 65; mL
